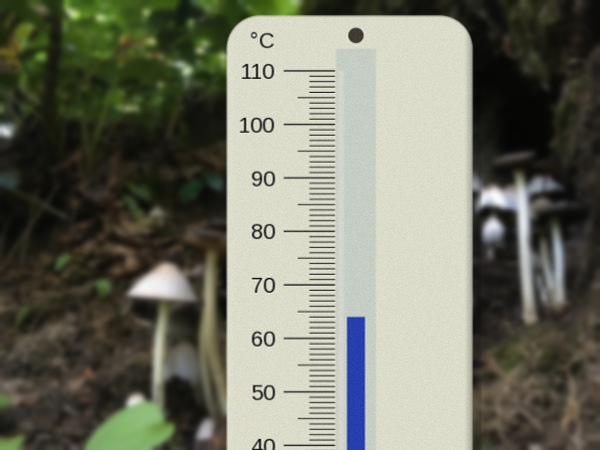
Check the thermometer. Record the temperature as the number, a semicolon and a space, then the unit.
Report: 64; °C
